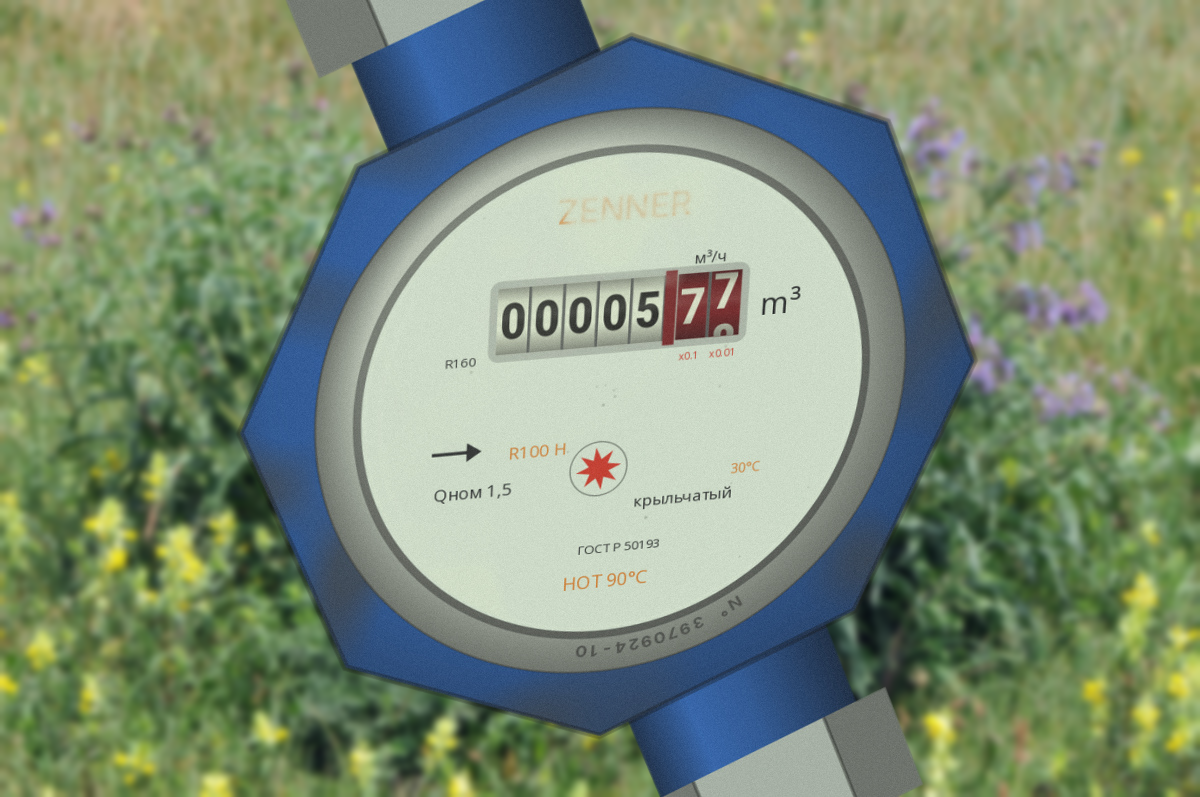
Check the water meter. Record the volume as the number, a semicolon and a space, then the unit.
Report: 5.77; m³
